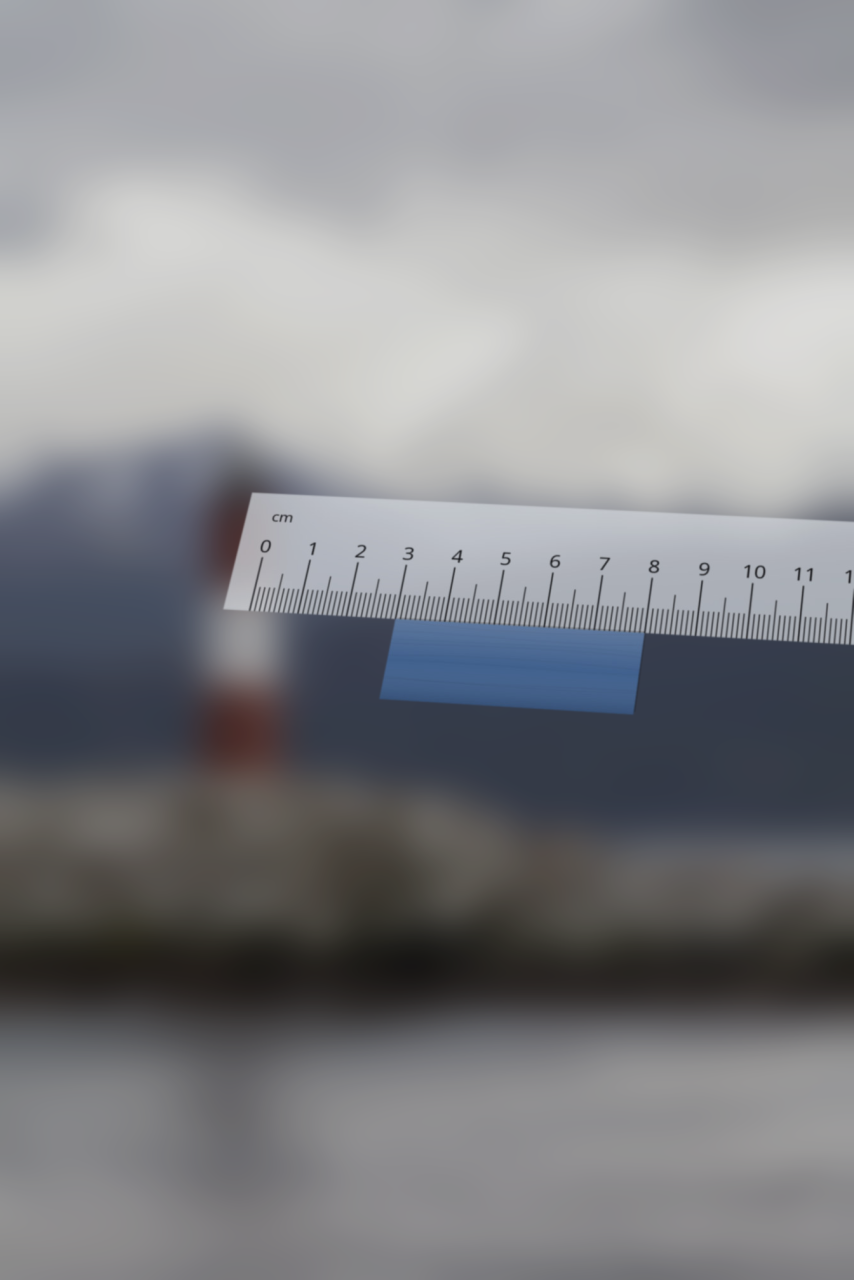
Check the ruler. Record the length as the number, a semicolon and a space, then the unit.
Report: 5; cm
